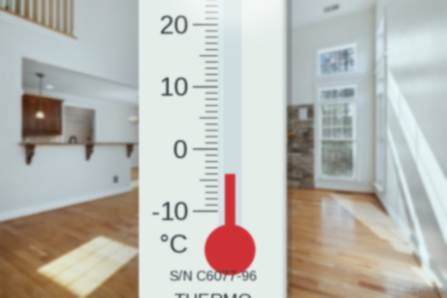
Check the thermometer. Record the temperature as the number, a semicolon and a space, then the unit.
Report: -4; °C
